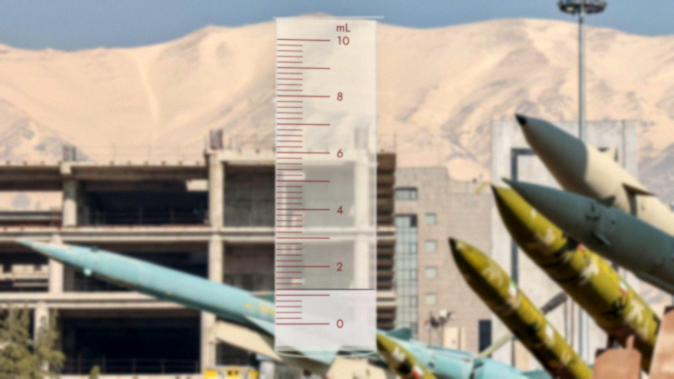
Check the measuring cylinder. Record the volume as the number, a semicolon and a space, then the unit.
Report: 1.2; mL
